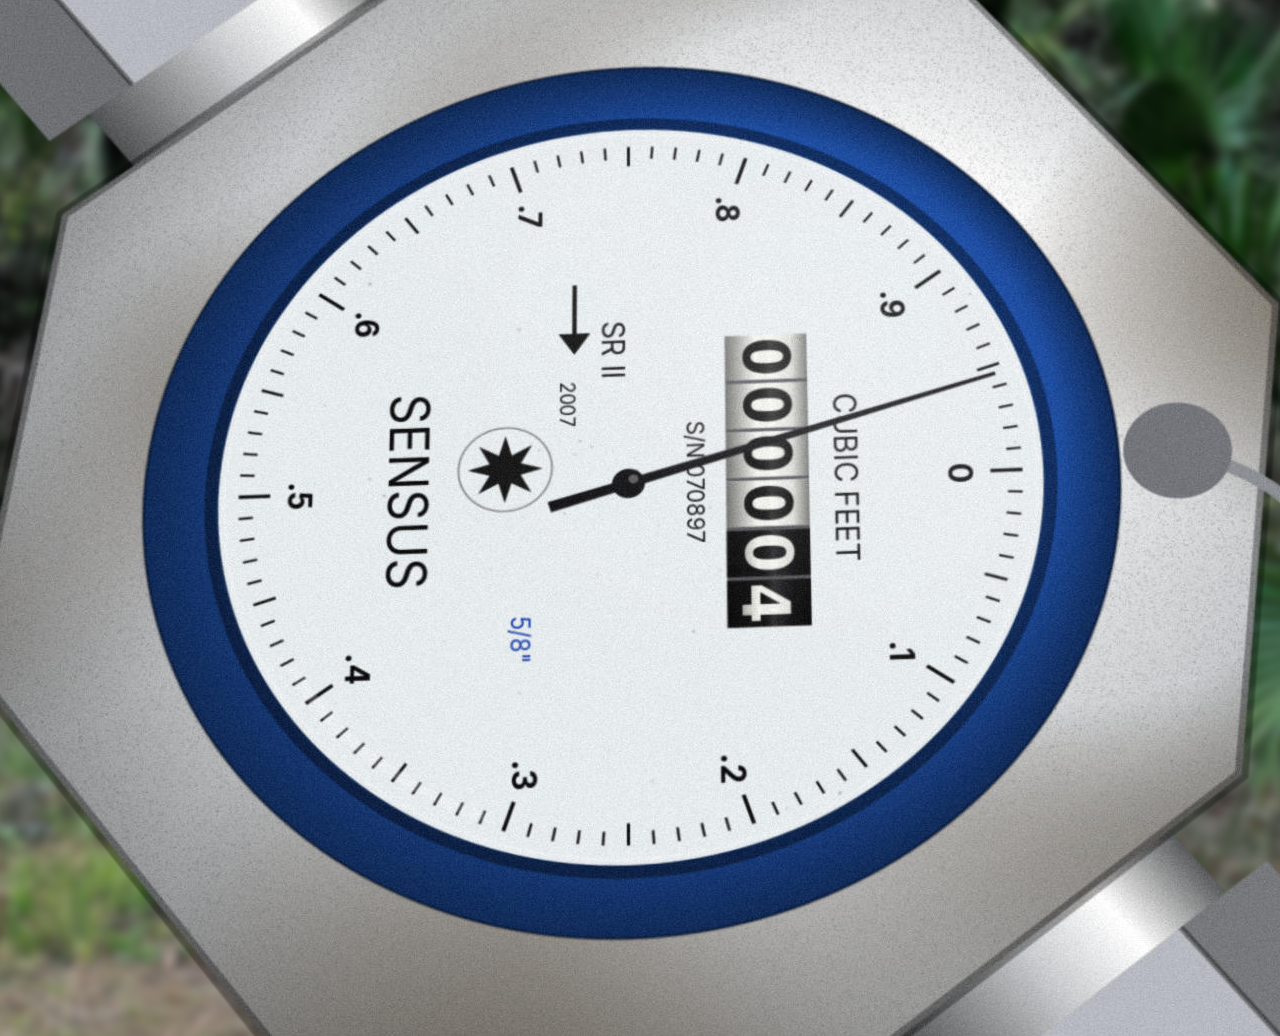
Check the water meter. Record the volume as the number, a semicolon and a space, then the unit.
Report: 3.95; ft³
